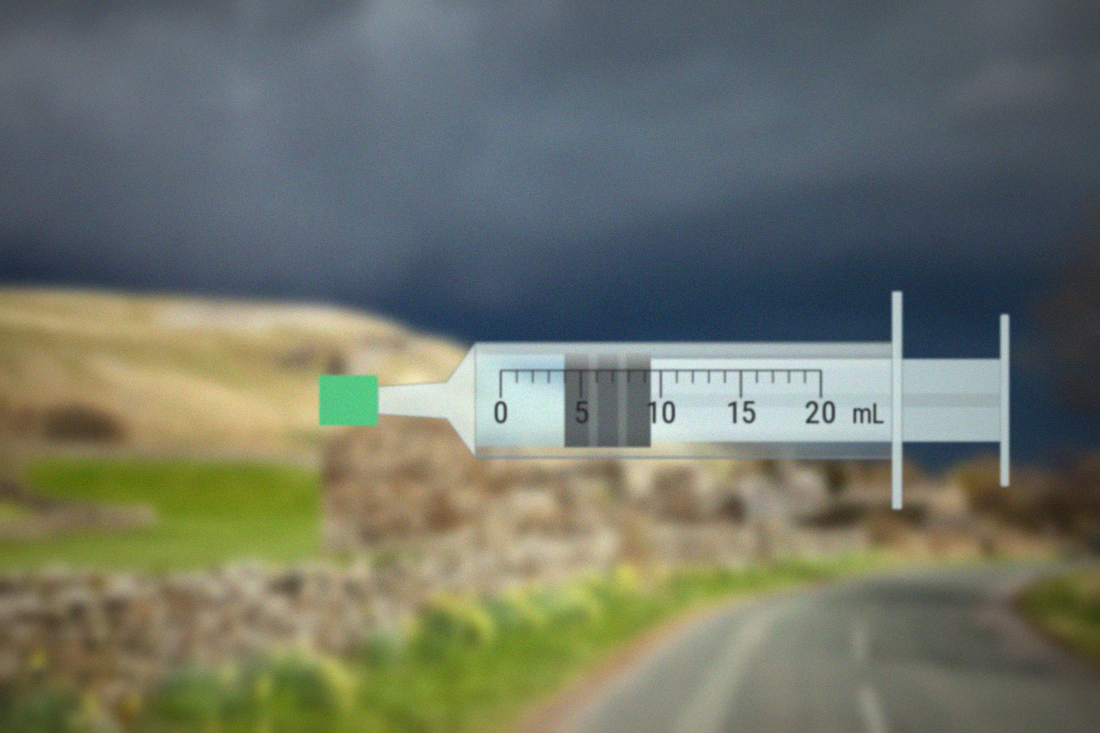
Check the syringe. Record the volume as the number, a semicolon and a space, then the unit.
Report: 4; mL
